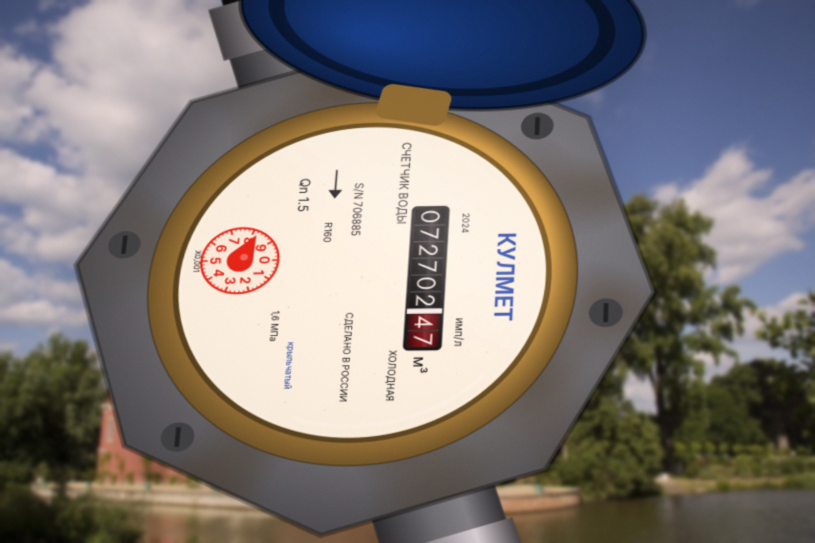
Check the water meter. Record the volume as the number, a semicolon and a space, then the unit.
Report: 72702.478; m³
